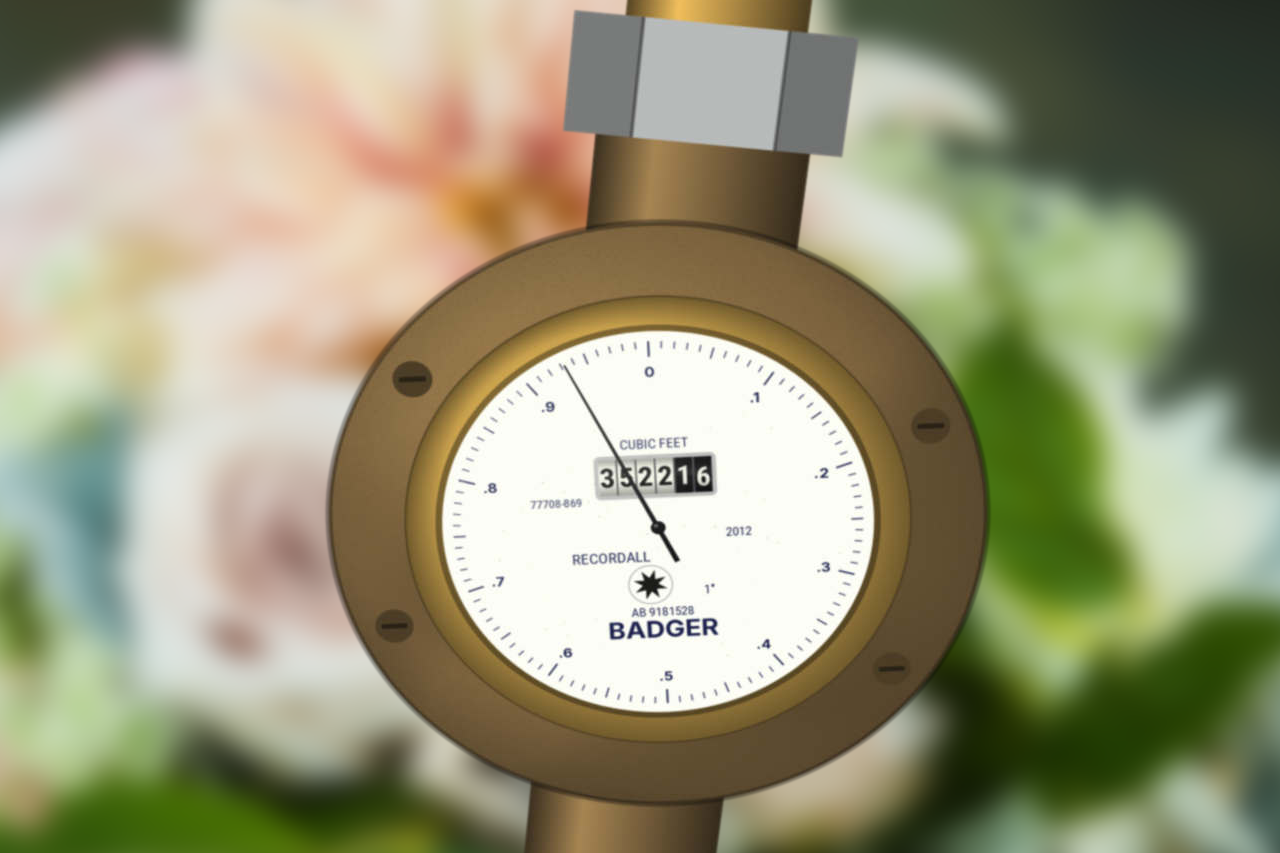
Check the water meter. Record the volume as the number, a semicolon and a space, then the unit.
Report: 352215.93; ft³
